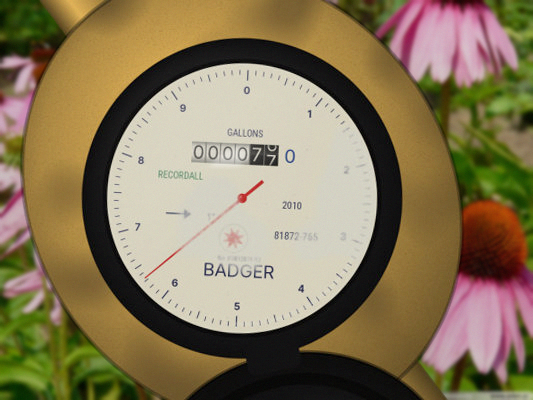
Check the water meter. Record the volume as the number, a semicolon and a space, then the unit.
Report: 766.3; gal
